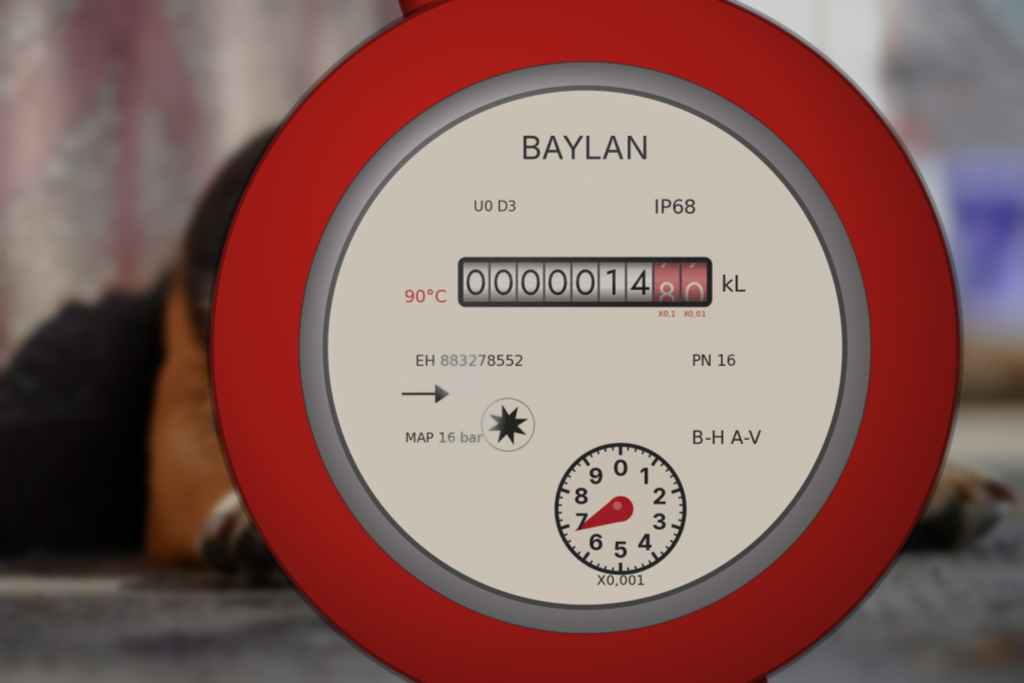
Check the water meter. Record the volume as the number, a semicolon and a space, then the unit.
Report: 14.796; kL
